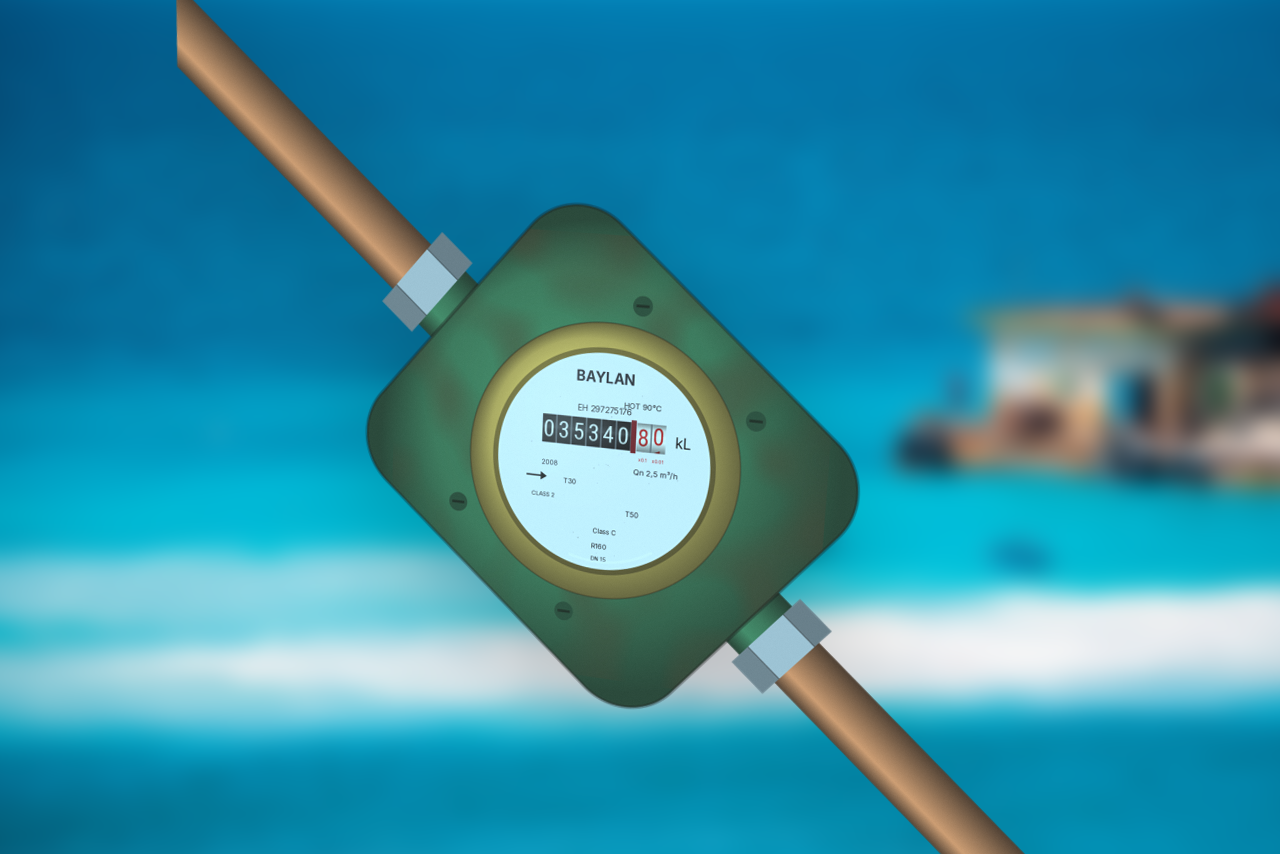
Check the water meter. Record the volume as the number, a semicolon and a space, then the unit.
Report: 35340.80; kL
